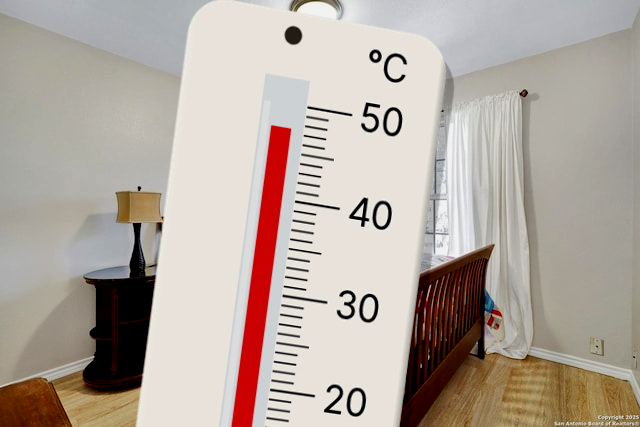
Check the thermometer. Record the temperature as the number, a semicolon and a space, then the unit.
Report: 47.5; °C
